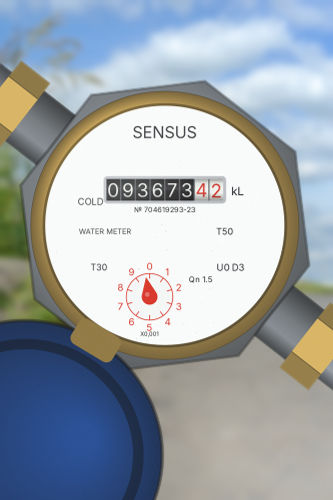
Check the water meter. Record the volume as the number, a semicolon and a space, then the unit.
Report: 93673.419; kL
